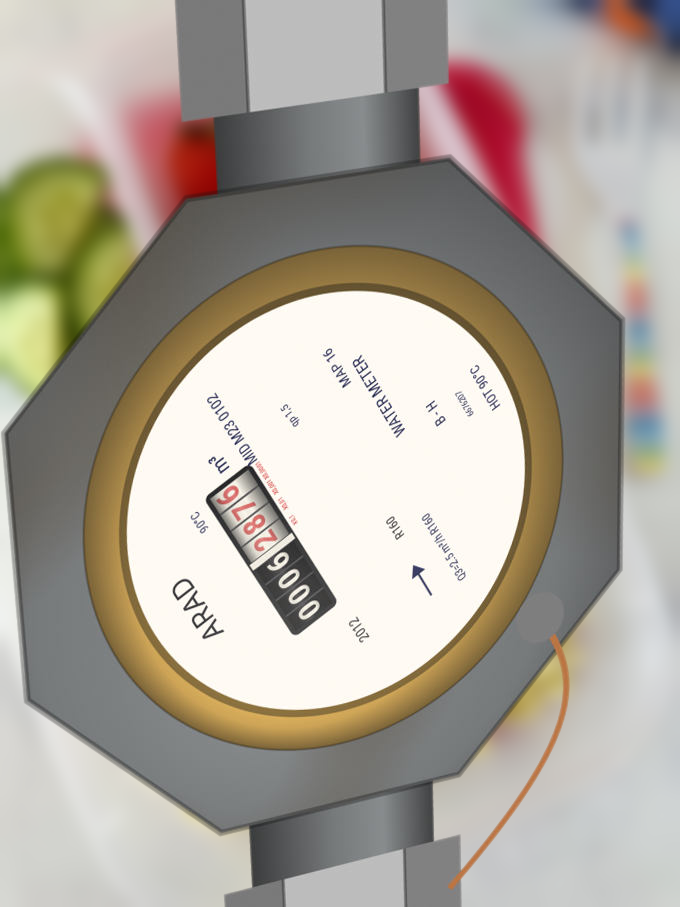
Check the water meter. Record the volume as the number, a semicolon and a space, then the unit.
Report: 6.2876; m³
